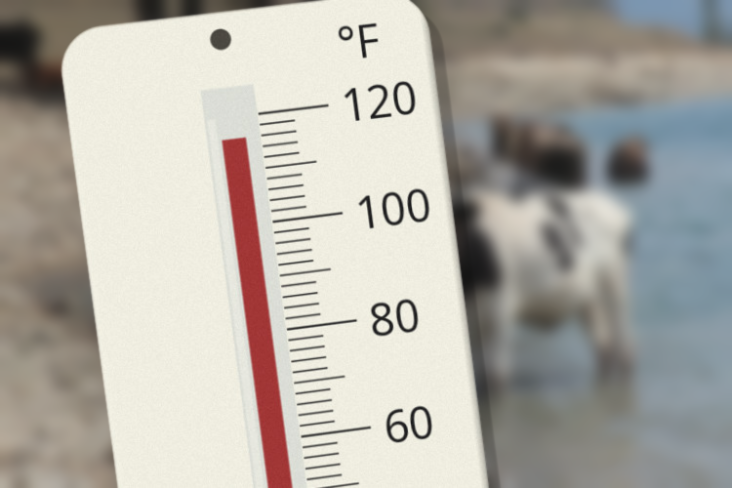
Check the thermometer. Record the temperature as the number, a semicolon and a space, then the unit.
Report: 116; °F
